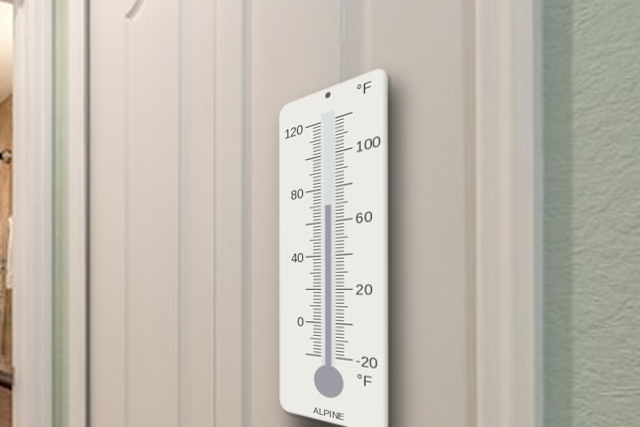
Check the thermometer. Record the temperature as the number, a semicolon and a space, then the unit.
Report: 70; °F
